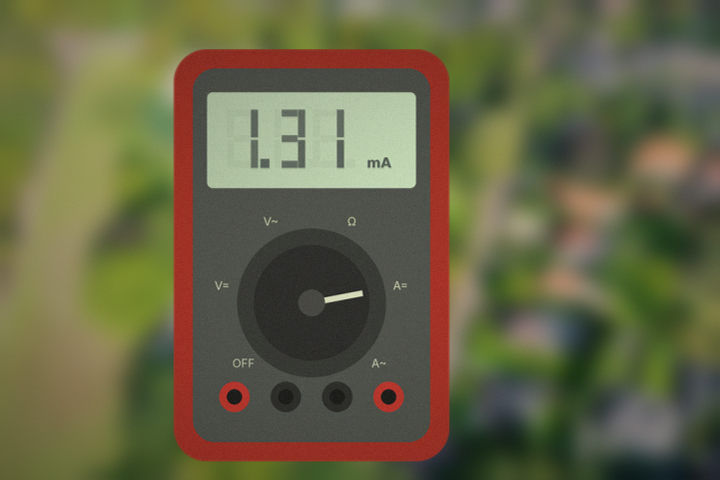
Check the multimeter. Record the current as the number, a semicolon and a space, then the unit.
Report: 1.31; mA
